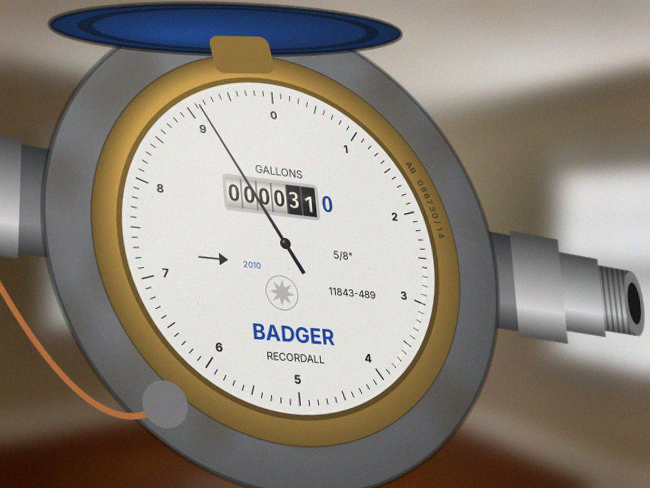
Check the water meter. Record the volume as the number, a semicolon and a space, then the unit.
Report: 309.1; gal
